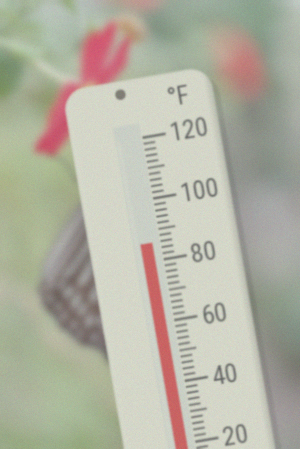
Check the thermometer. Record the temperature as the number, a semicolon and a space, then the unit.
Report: 86; °F
